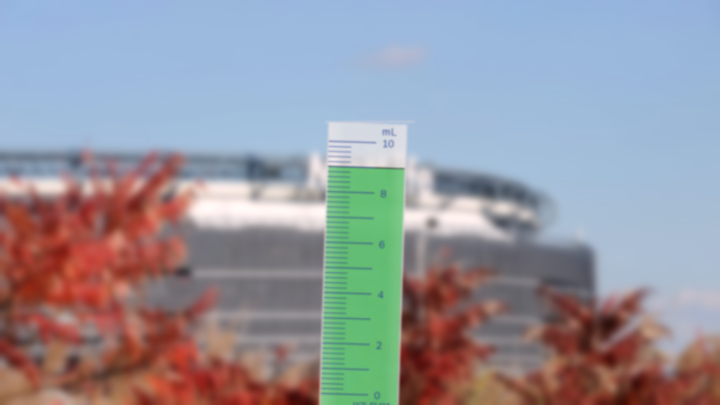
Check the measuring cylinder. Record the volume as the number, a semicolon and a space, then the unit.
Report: 9; mL
